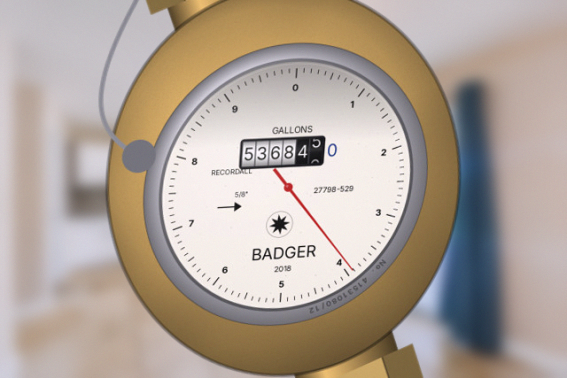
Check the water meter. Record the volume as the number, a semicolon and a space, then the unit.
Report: 5368453.9; gal
